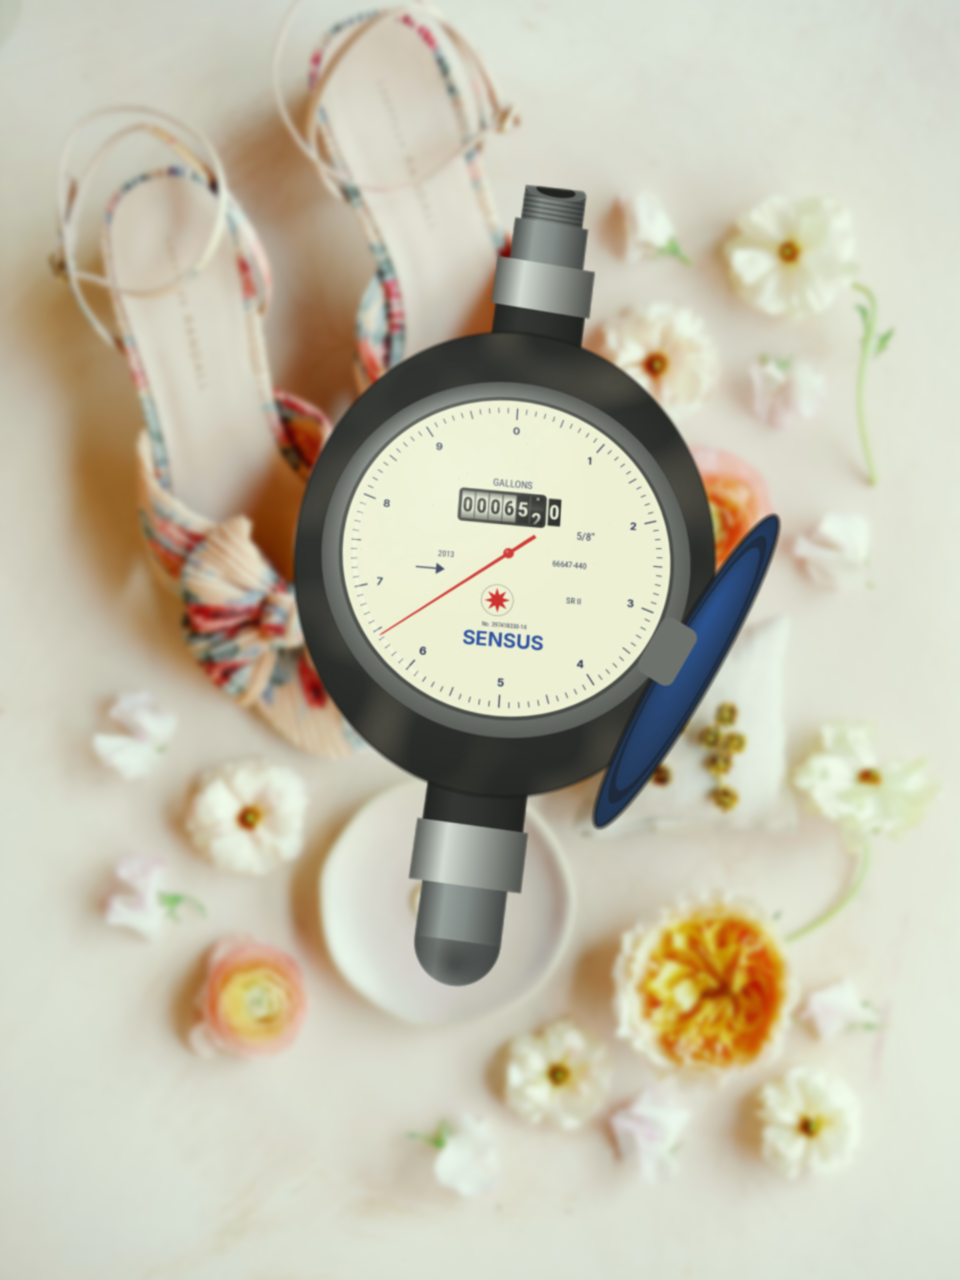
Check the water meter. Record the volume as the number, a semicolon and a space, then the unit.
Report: 6516.4; gal
